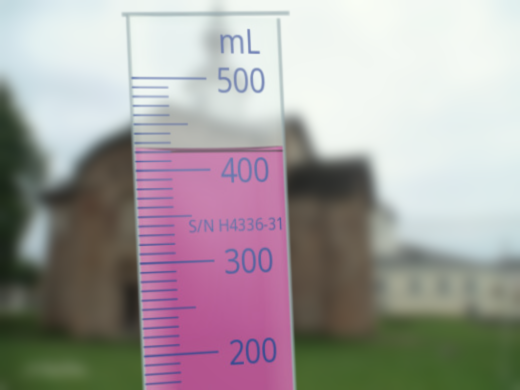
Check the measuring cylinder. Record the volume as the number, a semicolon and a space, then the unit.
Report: 420; mL
